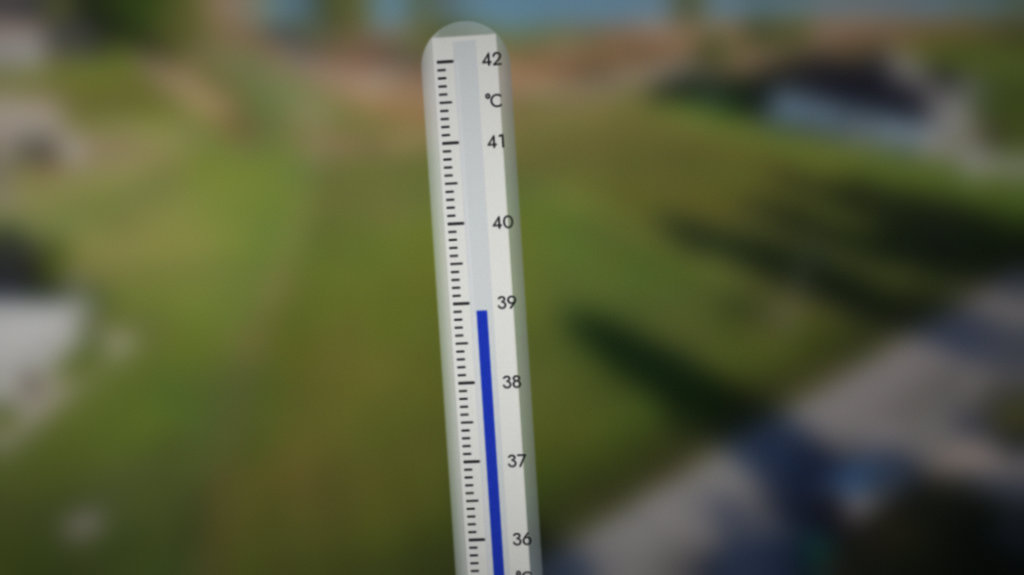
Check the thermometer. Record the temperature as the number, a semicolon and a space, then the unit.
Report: 38.9; °C
